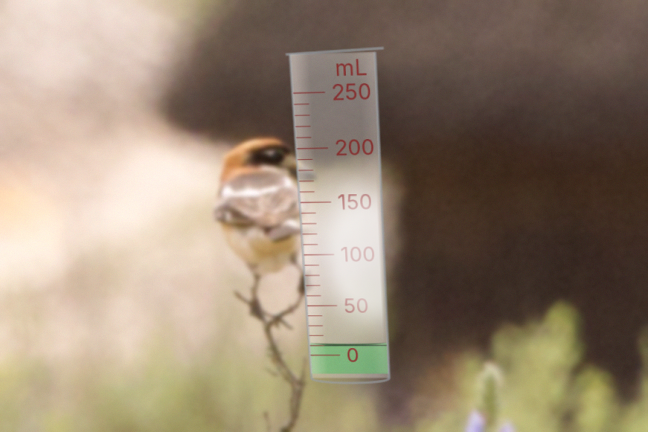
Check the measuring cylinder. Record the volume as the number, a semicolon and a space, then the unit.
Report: 10; mL
